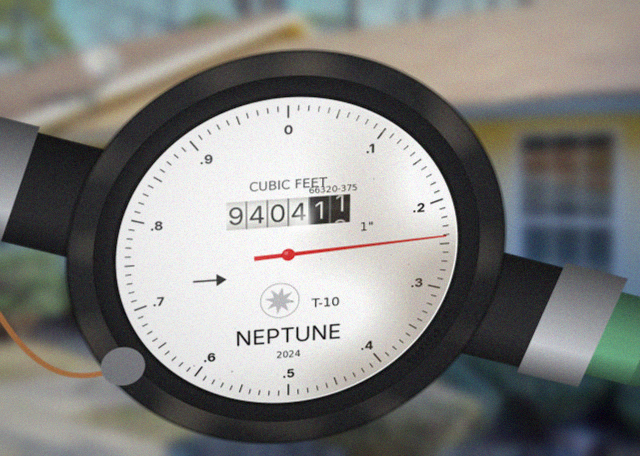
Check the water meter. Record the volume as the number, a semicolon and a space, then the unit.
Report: 940411.24; ft³
